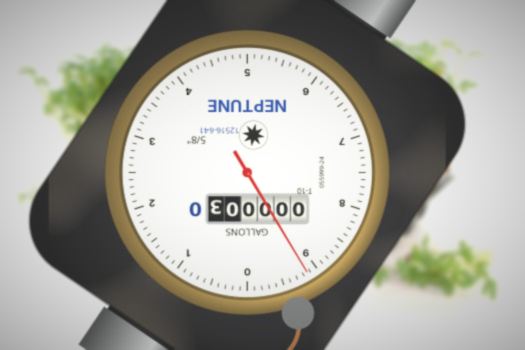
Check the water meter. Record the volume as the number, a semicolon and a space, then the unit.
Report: 29.1; gal
